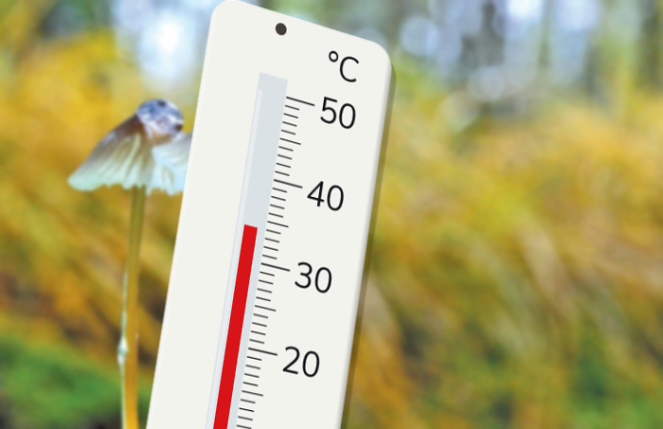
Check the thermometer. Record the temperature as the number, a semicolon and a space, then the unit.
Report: 34; °C
